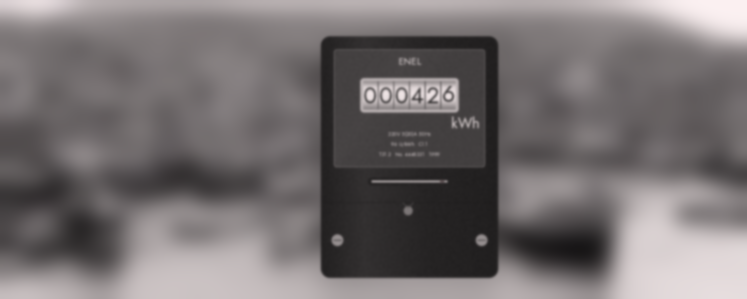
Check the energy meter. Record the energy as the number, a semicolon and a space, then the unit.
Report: 426; kWh
